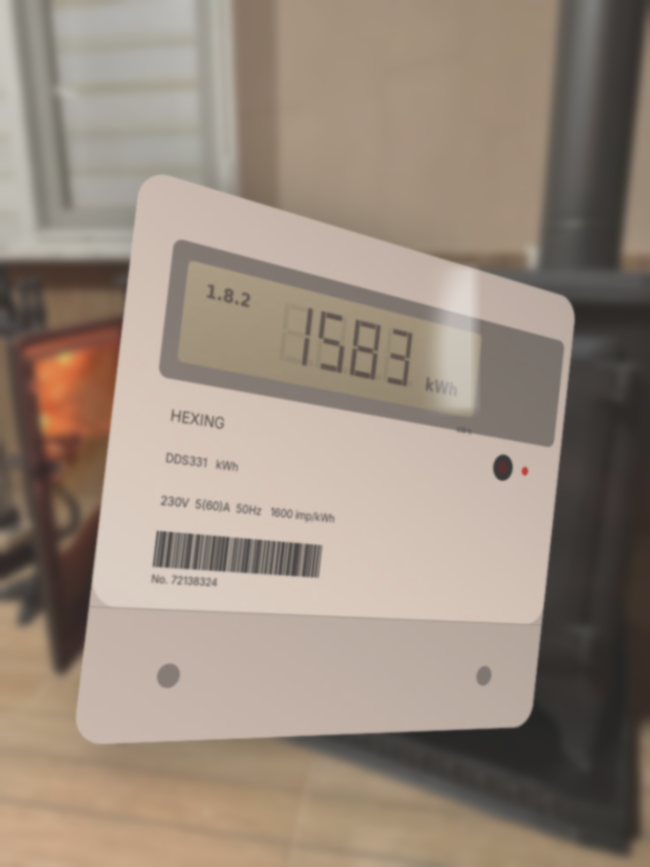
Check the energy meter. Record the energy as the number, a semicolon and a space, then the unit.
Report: 1583; kWh
